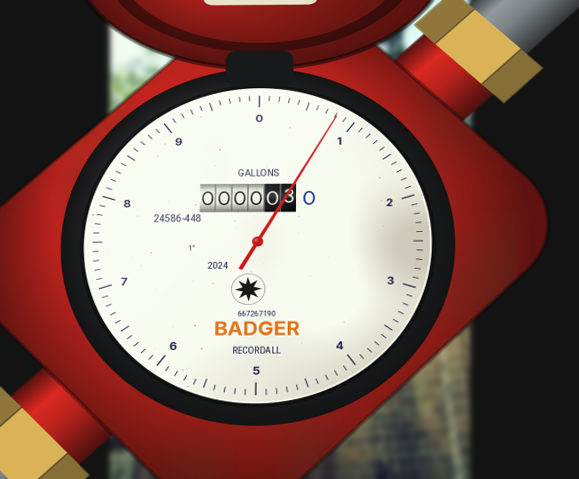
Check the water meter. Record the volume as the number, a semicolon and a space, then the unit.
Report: 30.8; gal
